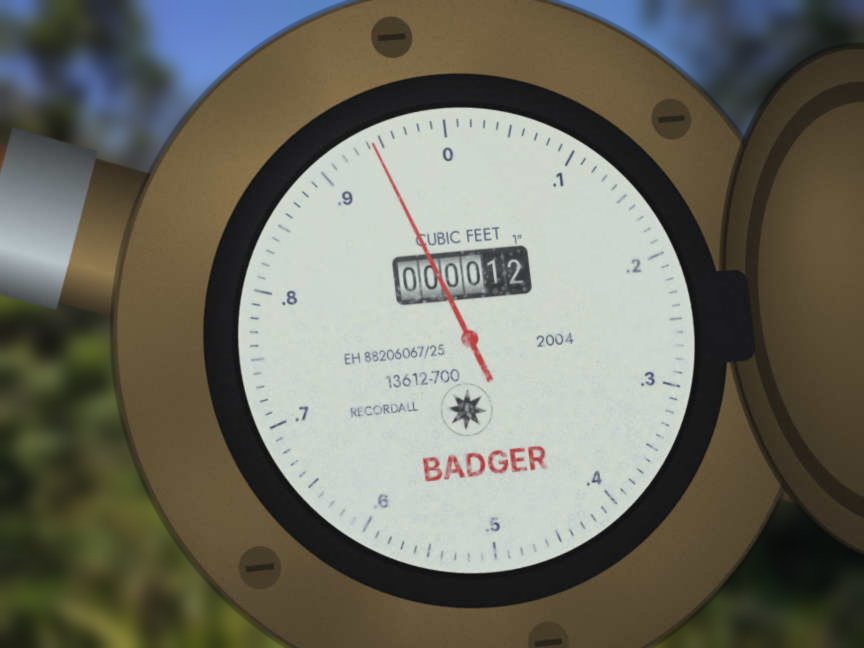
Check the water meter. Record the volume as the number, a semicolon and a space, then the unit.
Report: 11.94; ft³
